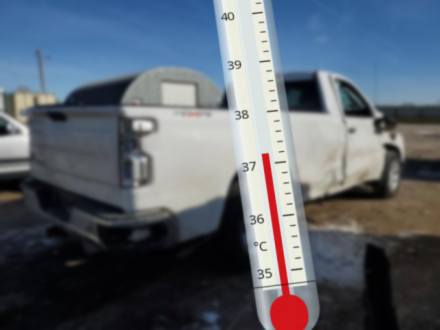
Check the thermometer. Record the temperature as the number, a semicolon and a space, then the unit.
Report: 37.2; °C
